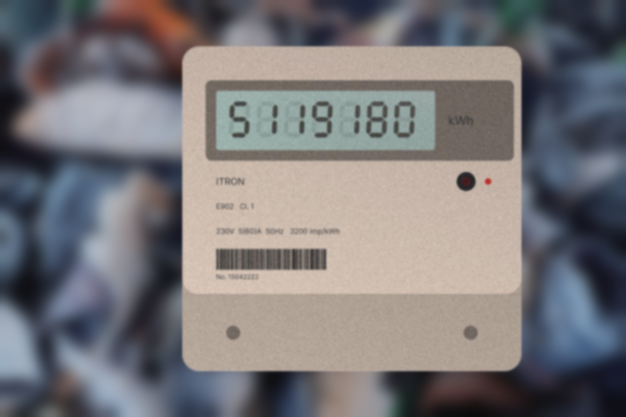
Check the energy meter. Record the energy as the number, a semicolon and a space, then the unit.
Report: 5119180; kWh
